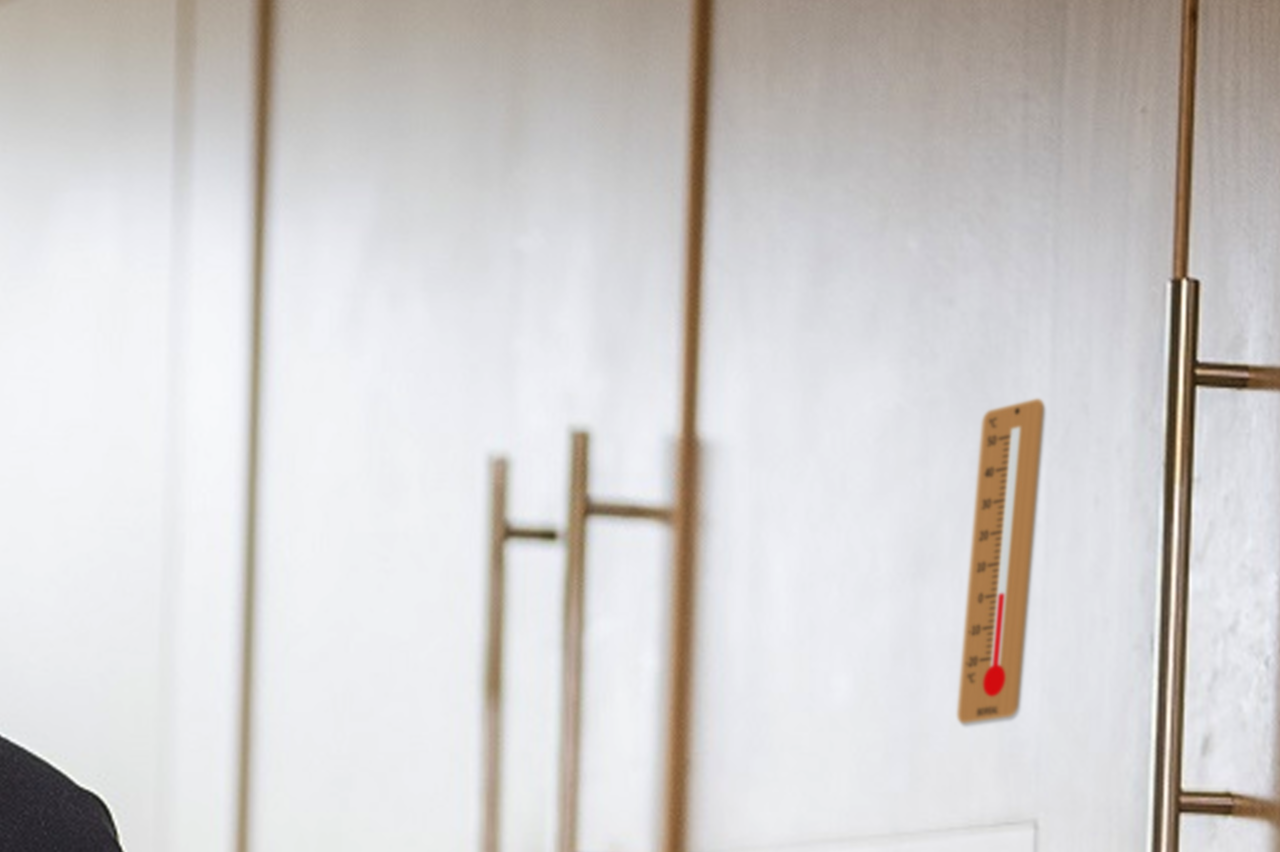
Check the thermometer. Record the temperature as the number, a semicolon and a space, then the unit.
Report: 0; °C
